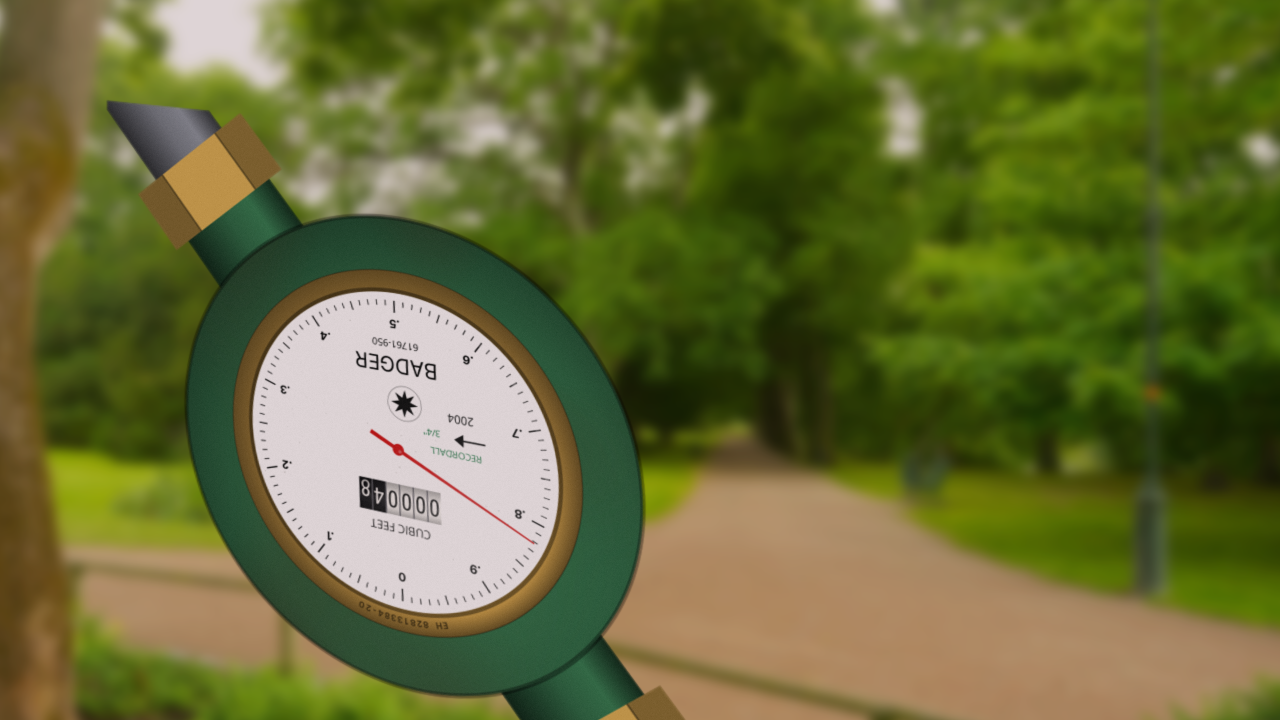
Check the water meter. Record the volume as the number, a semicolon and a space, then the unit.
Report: 47.82; ft³
